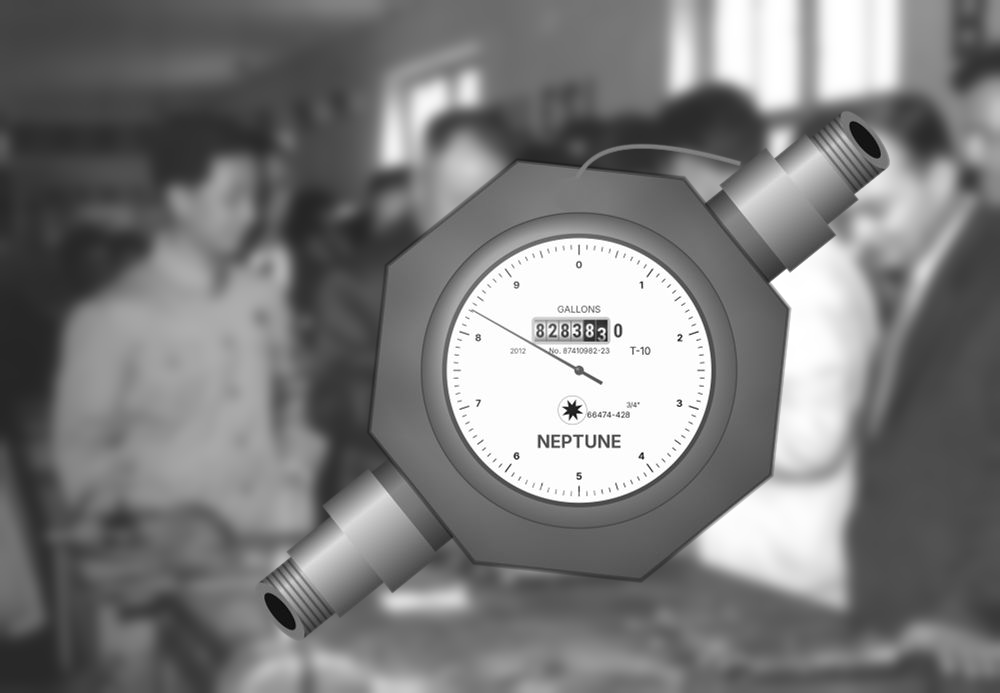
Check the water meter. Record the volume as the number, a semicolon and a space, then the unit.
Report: 8283828.3; gal
